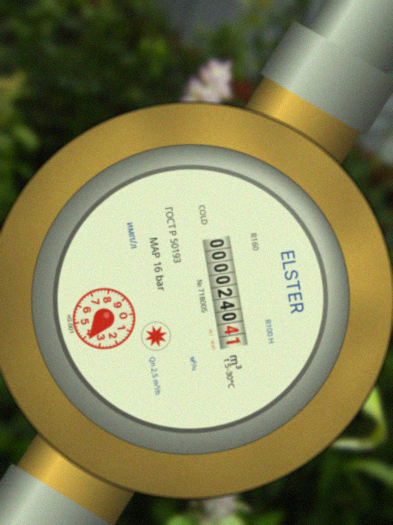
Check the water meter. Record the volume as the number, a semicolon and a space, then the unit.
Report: 240.413; m³
